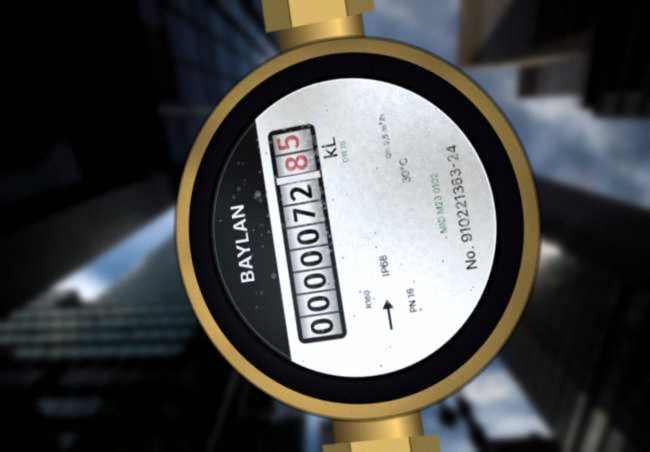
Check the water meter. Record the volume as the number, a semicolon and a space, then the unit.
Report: 72.85; kL
